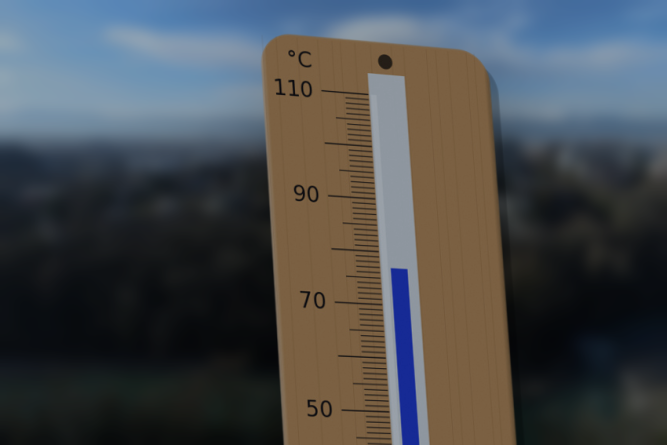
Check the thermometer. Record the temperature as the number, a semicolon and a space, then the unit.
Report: 77; °C
